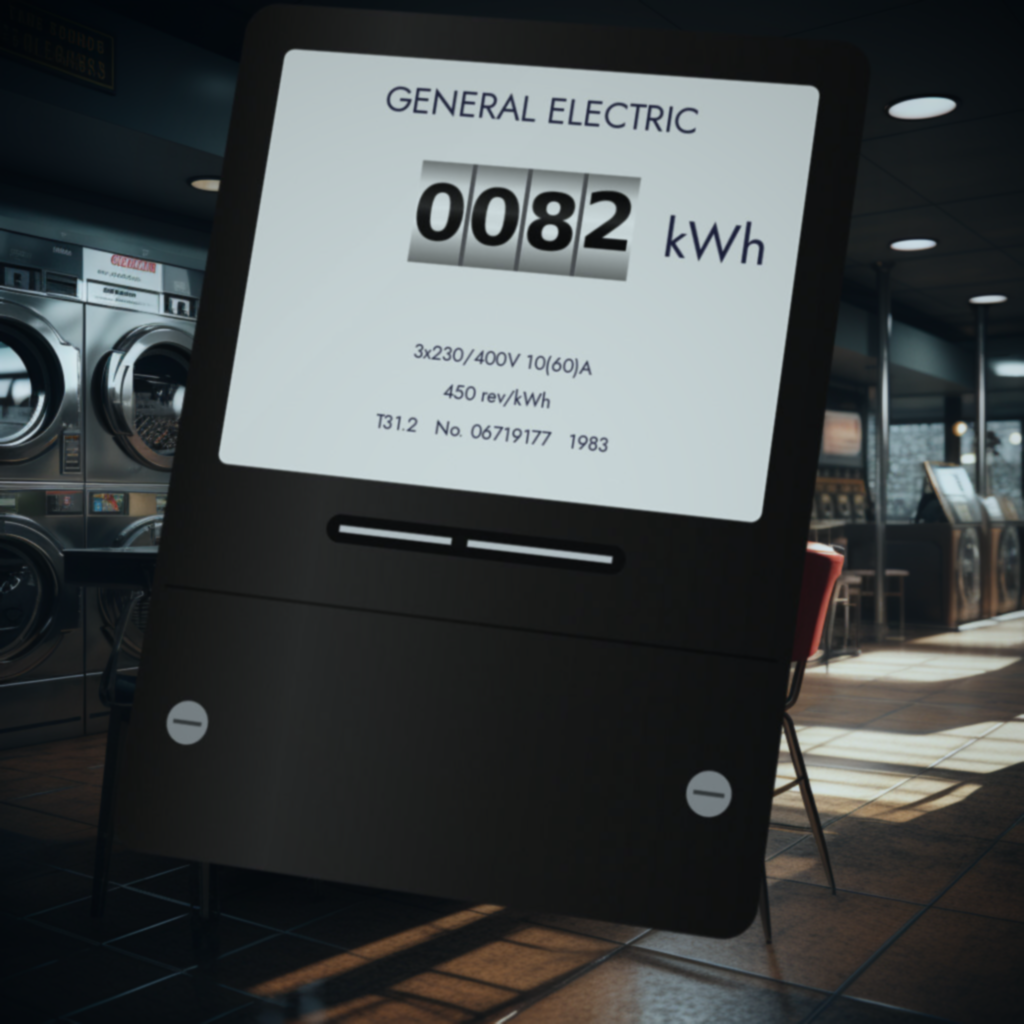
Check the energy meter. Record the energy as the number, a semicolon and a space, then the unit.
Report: 82; kWh
